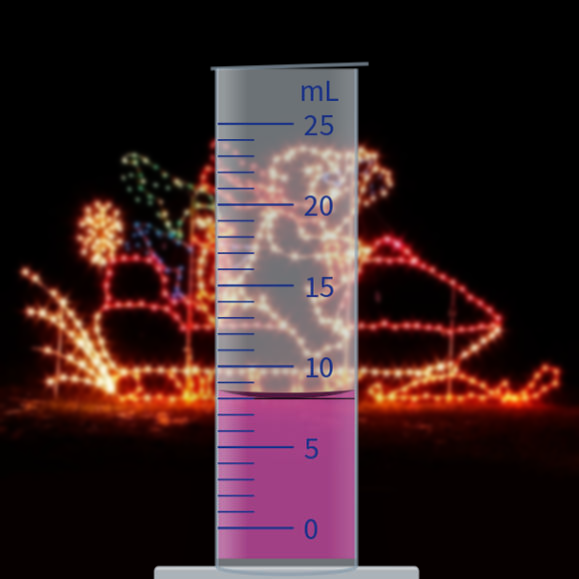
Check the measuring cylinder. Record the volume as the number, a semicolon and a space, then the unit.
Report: 8; mL
